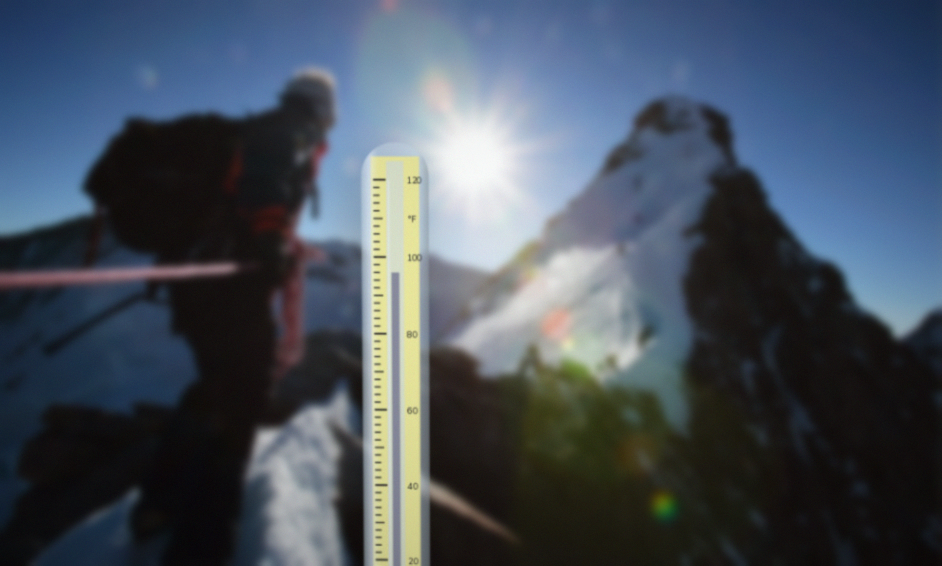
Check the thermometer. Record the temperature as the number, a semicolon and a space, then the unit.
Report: 96; °F
